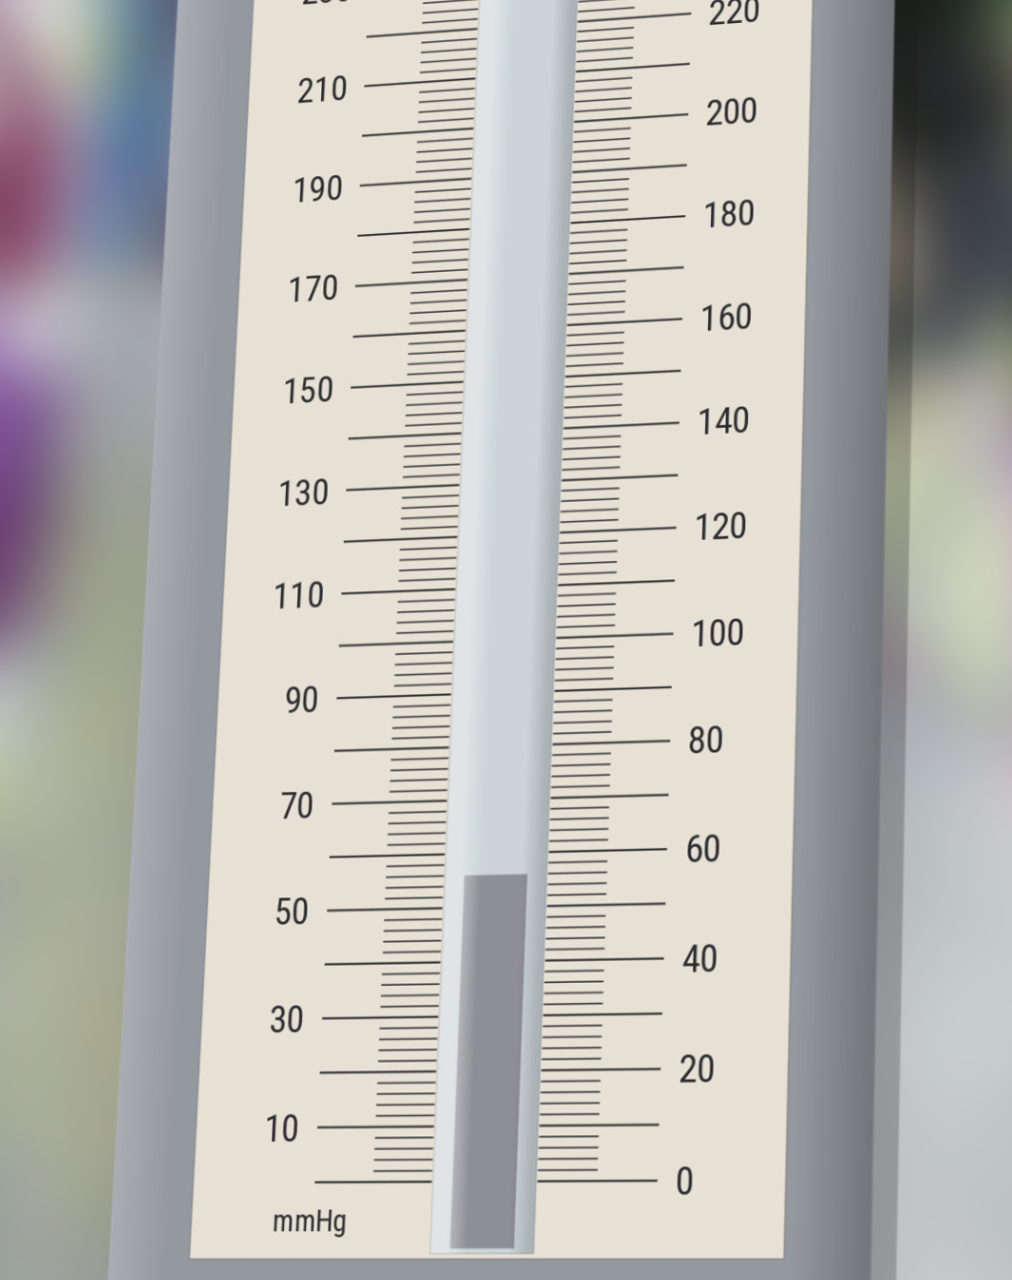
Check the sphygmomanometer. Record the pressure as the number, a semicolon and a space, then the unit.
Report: 56; mmHg
